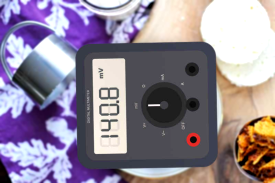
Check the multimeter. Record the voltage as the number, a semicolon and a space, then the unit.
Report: 140.8; mV
